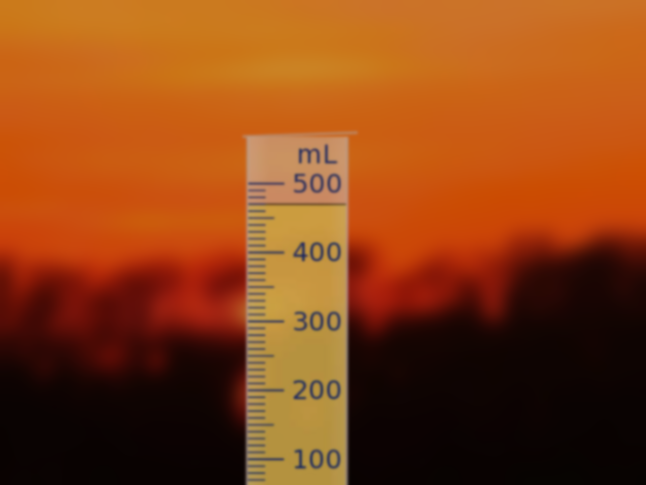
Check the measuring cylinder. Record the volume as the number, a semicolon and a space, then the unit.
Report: 470; mL
